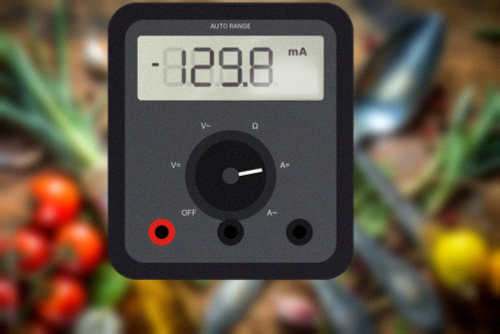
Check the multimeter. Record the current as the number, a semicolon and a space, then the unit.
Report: -129.8; mA
